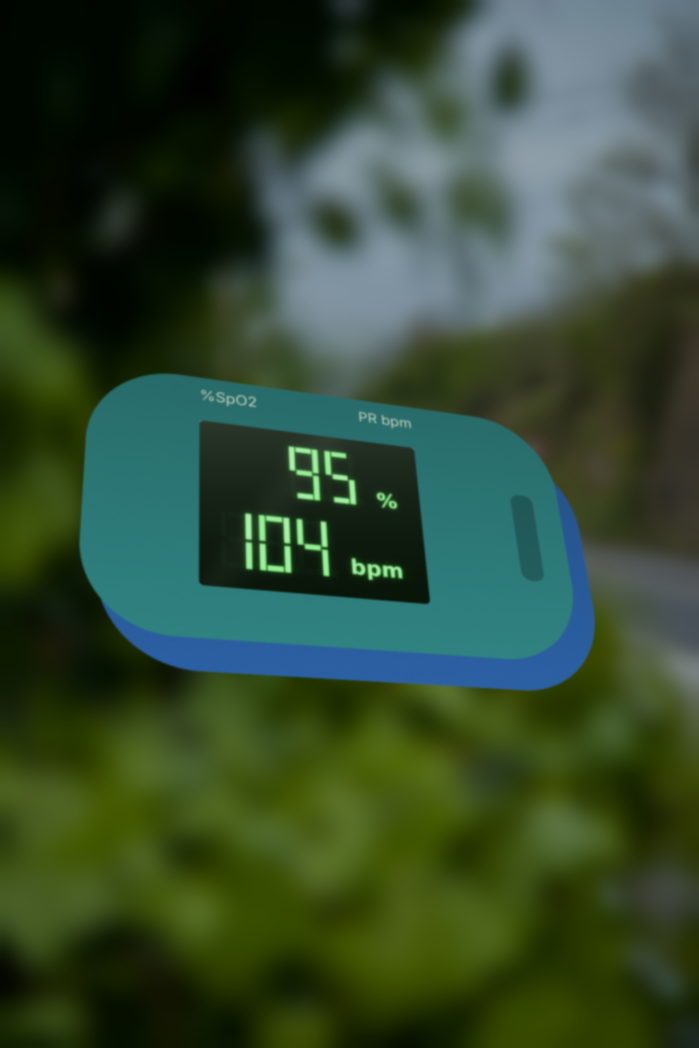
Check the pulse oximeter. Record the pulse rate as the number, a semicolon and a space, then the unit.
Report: 104; bpm
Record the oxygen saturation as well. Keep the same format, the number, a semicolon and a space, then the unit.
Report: 95; %
